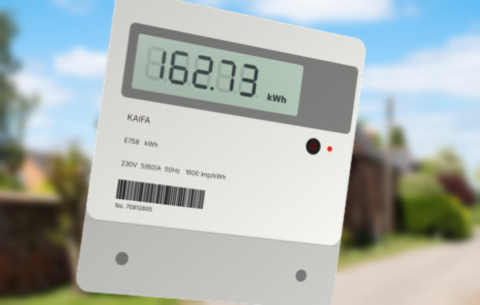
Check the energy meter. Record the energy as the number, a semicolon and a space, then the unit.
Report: 162.73; kWh
